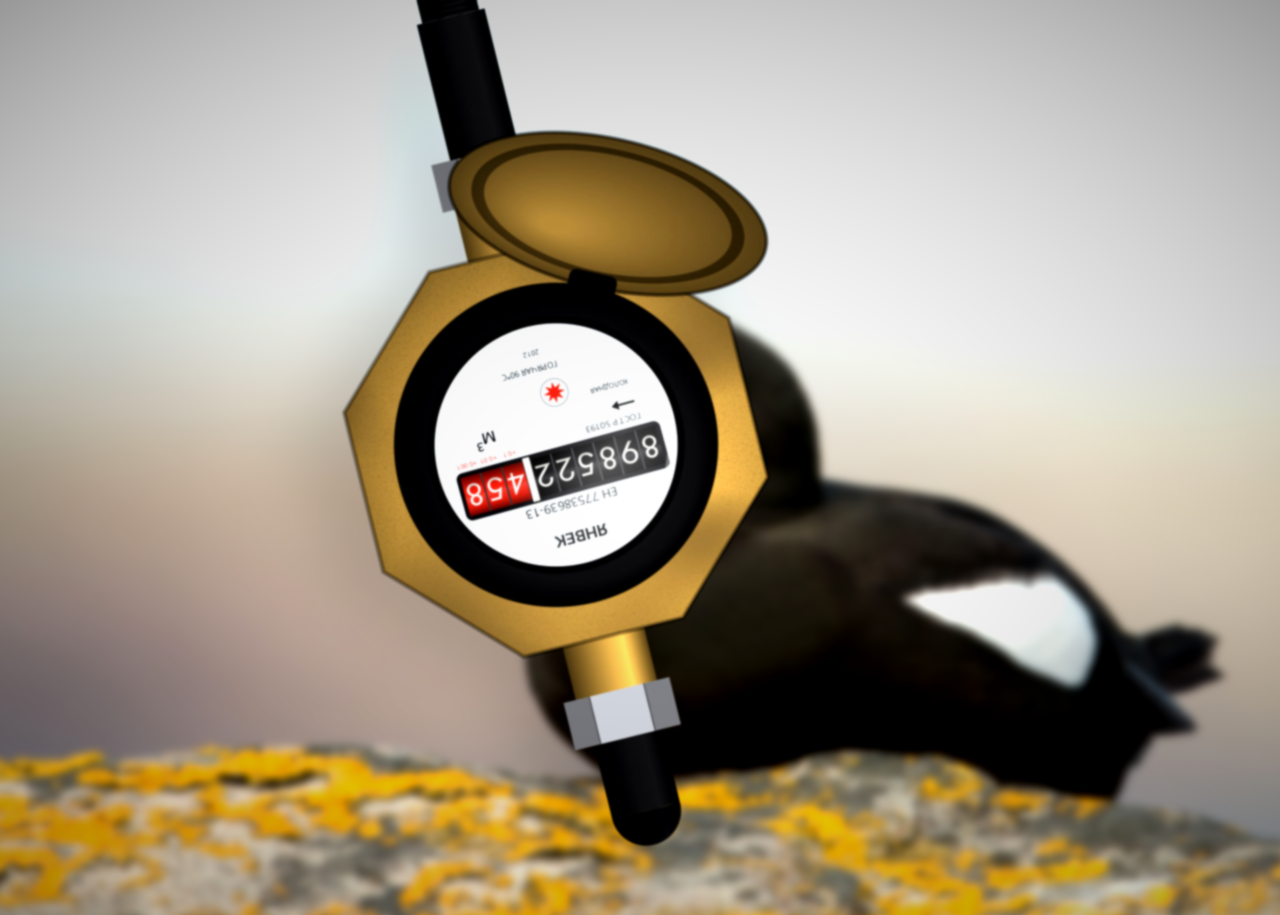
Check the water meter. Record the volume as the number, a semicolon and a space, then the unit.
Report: 898522.458; m³
